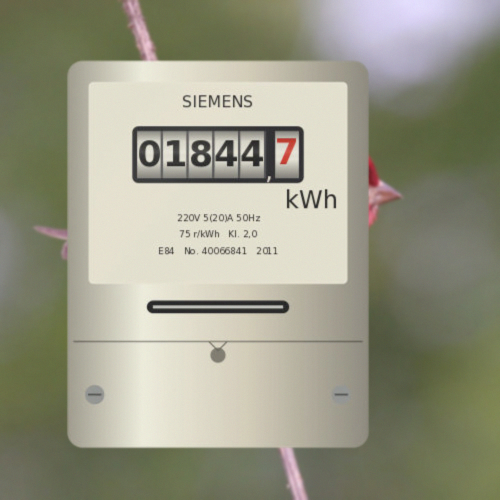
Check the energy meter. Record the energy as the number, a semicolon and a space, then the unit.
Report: 1844.7; kWh
